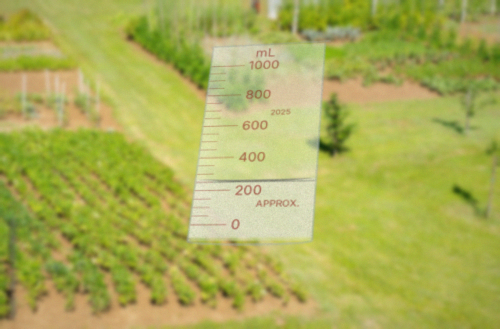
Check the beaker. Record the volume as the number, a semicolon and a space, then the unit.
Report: 250; mL
